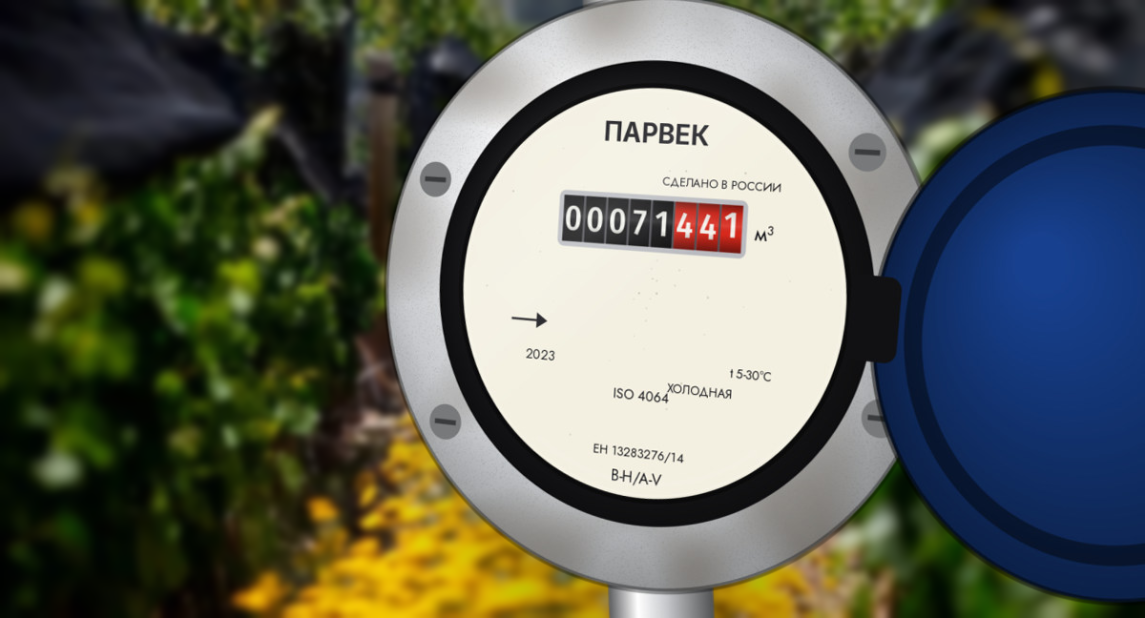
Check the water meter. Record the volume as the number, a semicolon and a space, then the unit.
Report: 71.441; m³
